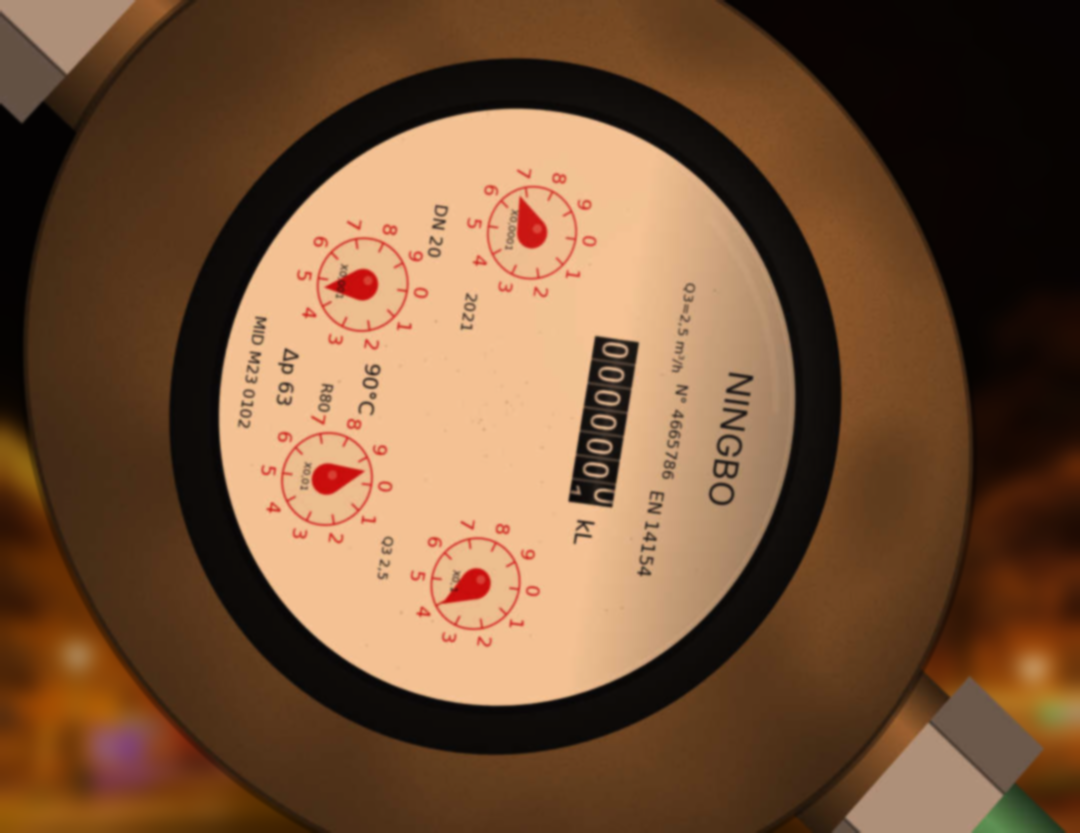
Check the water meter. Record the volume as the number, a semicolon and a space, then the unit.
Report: 0.3946; kL
